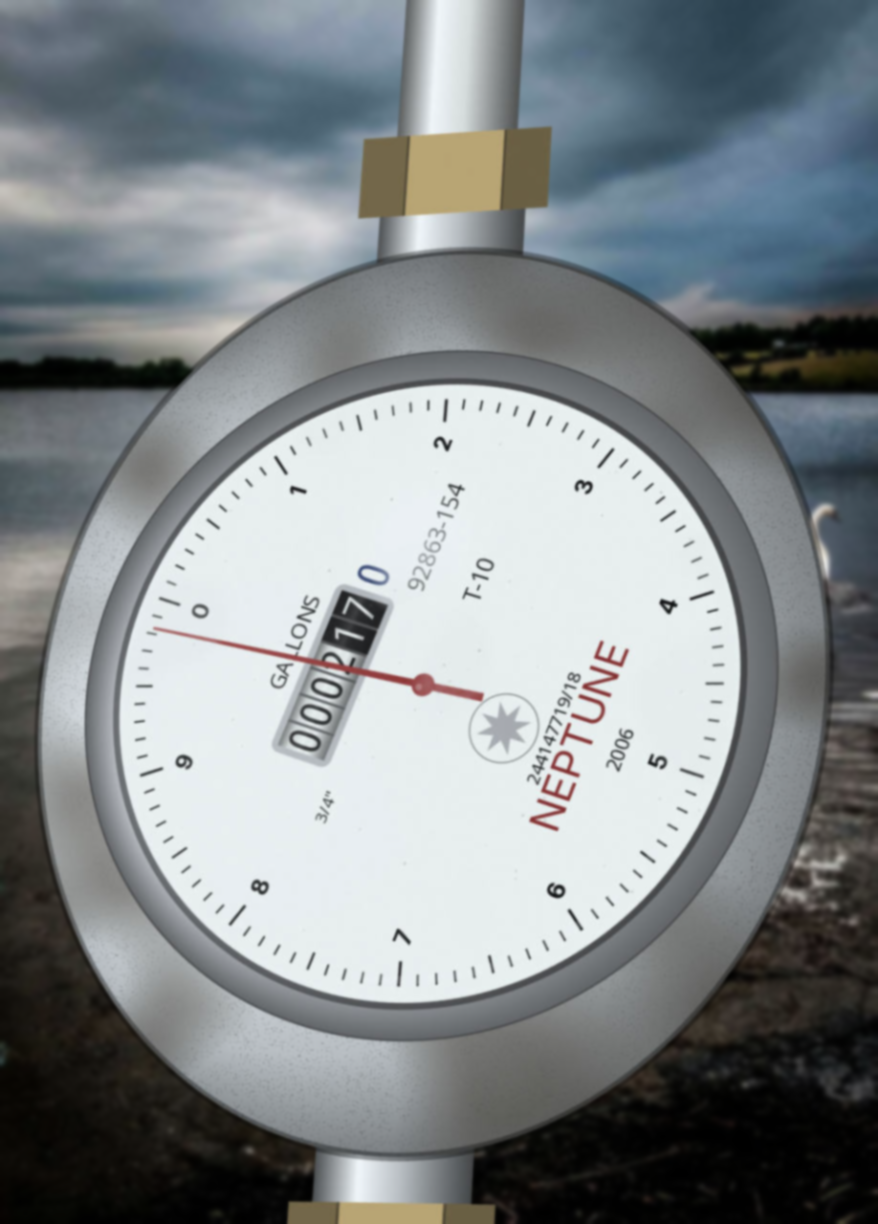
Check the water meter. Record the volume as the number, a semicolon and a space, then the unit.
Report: 2169.8; gal
